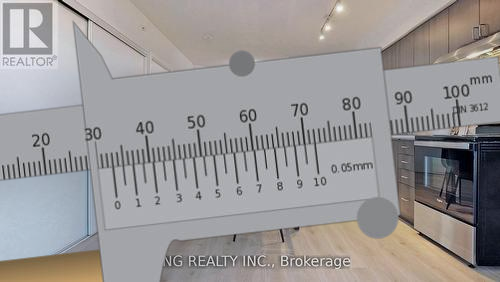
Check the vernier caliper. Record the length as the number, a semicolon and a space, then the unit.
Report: 33.0; mm
